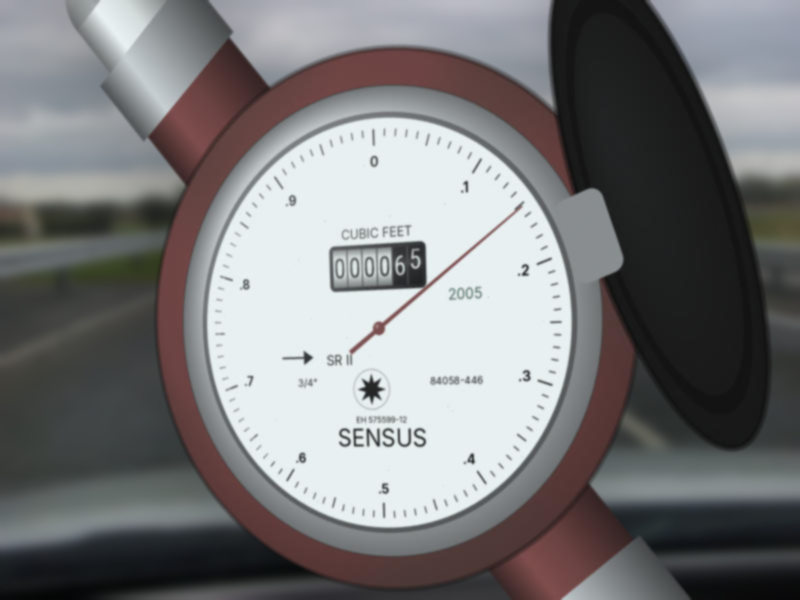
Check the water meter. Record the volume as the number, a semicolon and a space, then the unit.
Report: 65.15; ft³
